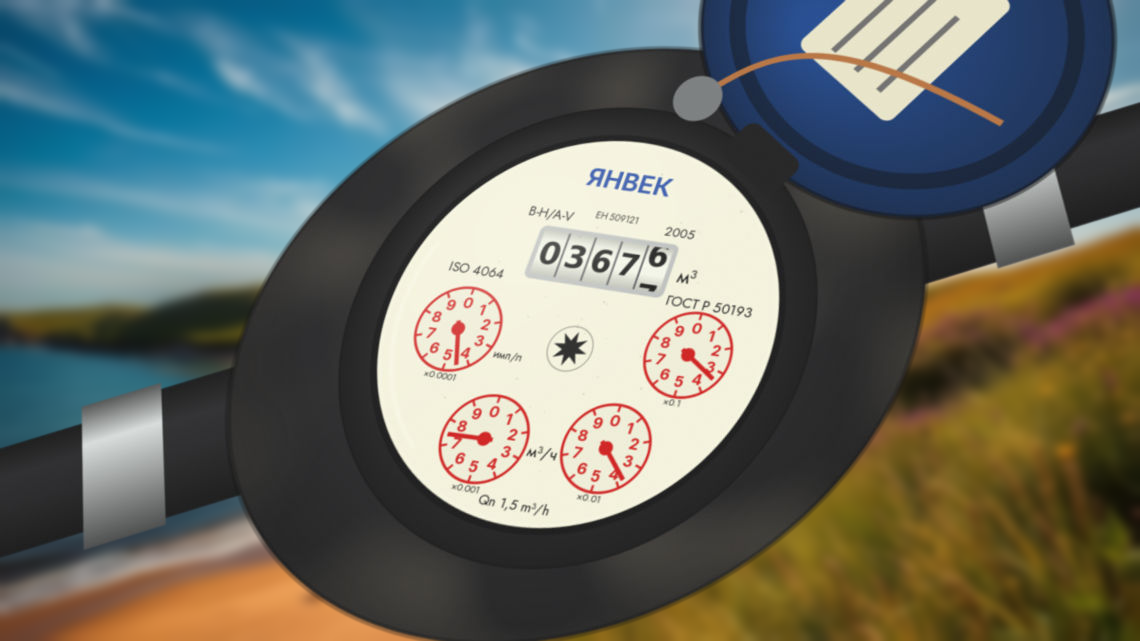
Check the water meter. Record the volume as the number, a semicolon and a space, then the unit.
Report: 3676.3374; m³
